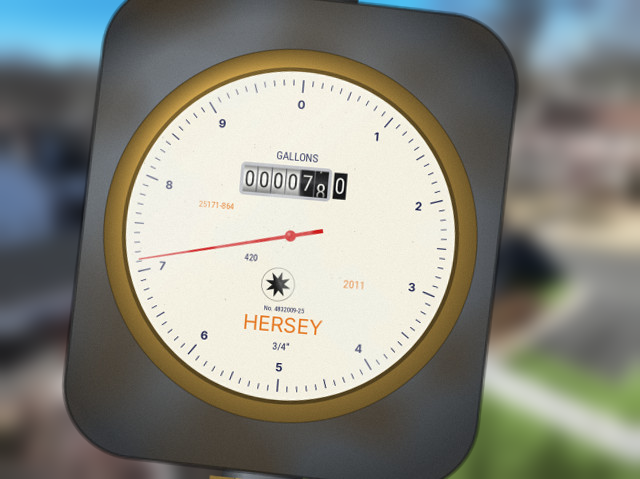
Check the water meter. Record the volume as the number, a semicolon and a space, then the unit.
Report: 777.1; gal
